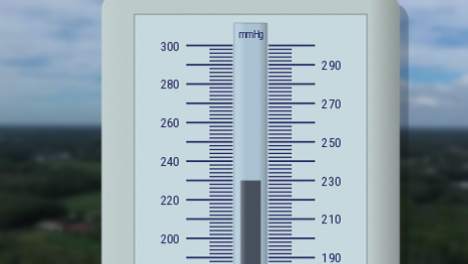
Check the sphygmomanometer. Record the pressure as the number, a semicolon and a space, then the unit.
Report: 230; mmHg
